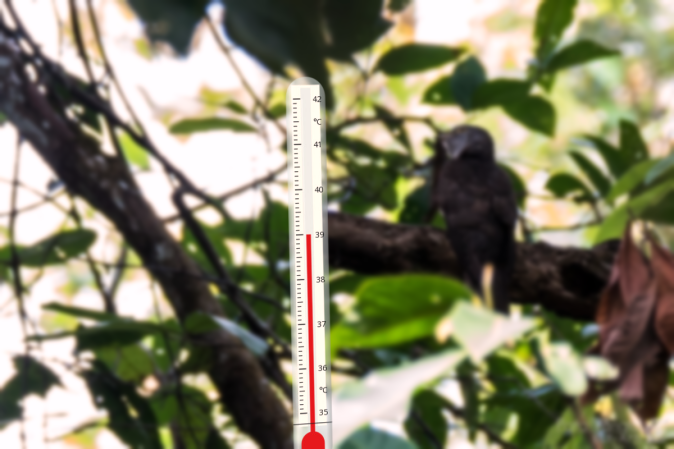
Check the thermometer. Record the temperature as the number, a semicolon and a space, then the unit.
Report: 39; °C
